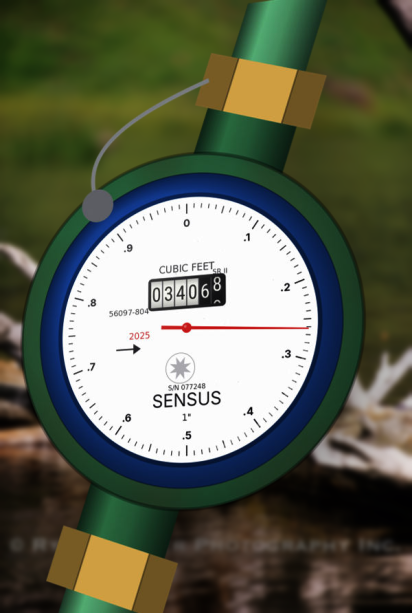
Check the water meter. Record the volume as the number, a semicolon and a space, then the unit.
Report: 34068.26; ft³
